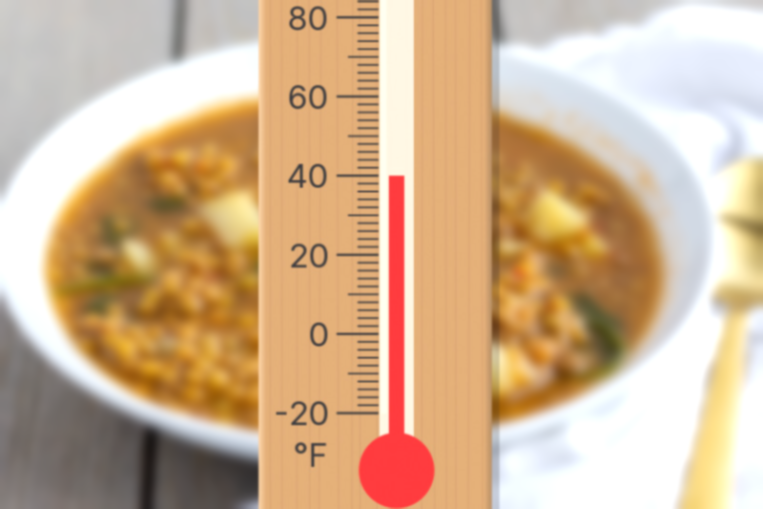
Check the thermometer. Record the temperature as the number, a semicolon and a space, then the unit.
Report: 40; °F
